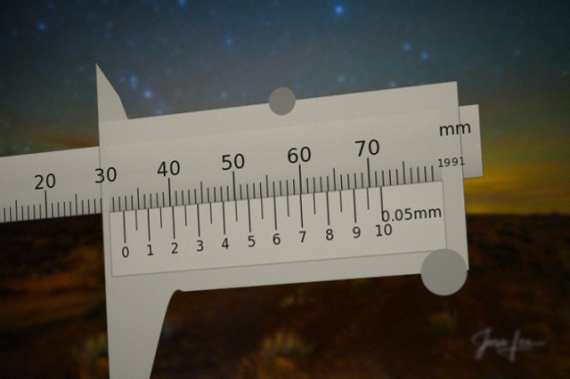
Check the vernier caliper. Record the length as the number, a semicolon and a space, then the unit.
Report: 32.6; mm
